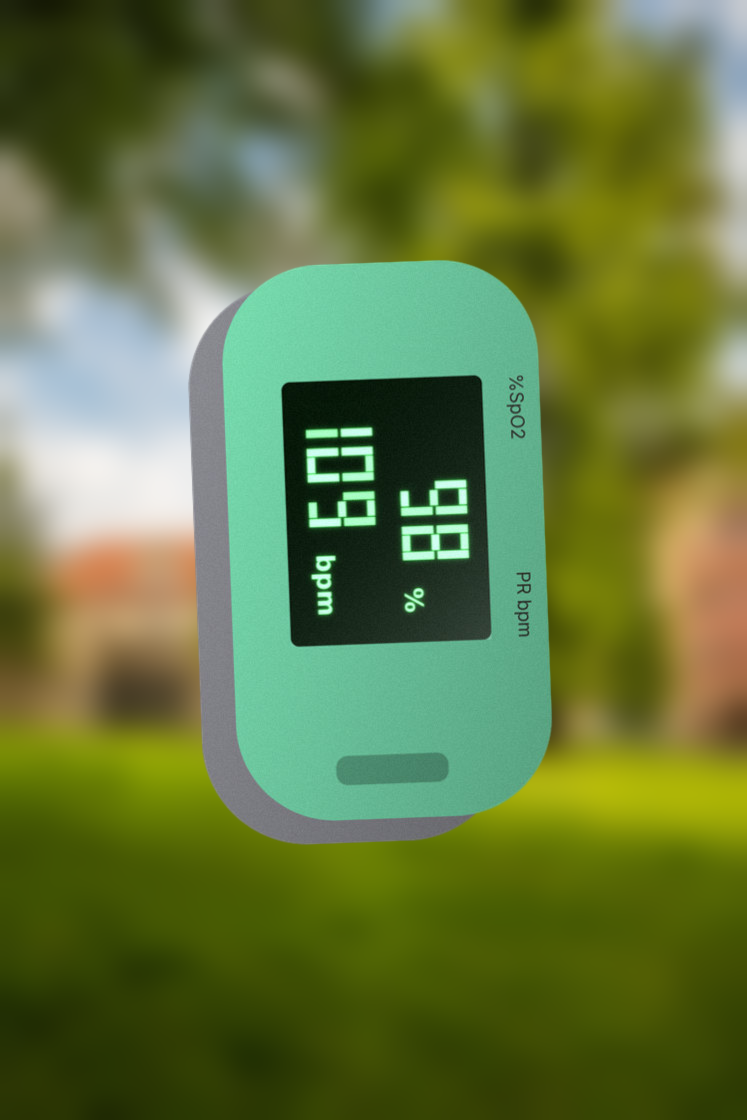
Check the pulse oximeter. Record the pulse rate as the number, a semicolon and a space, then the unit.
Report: 109; bpm
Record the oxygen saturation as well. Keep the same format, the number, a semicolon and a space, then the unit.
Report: 98; %
